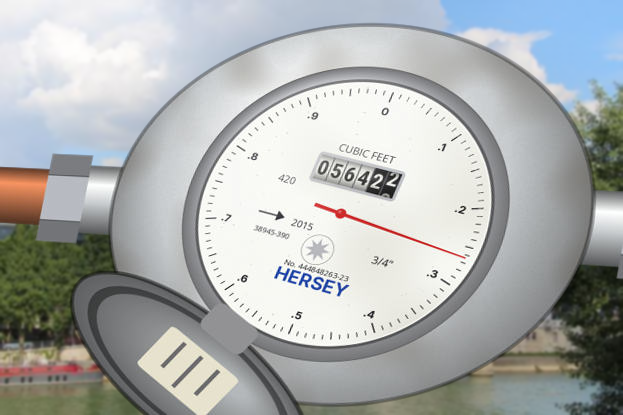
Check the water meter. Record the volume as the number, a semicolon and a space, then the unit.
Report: 56422.26; ft³
